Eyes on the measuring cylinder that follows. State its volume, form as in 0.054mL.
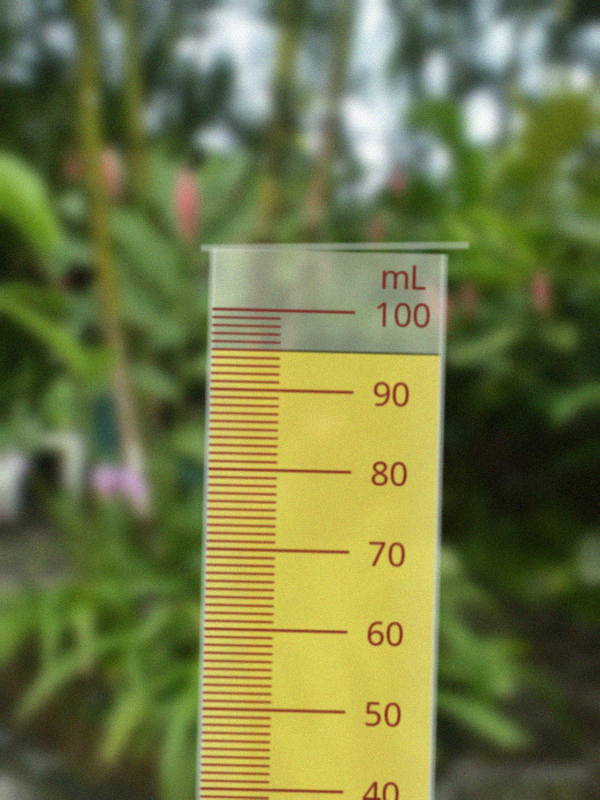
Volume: 95mL
